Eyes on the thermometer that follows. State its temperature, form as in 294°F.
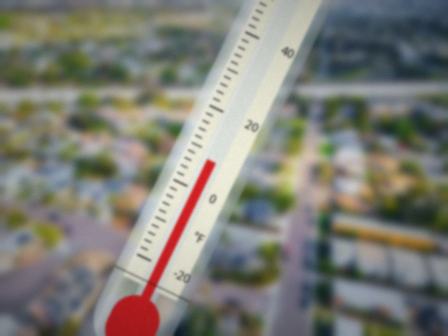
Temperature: 8°F
